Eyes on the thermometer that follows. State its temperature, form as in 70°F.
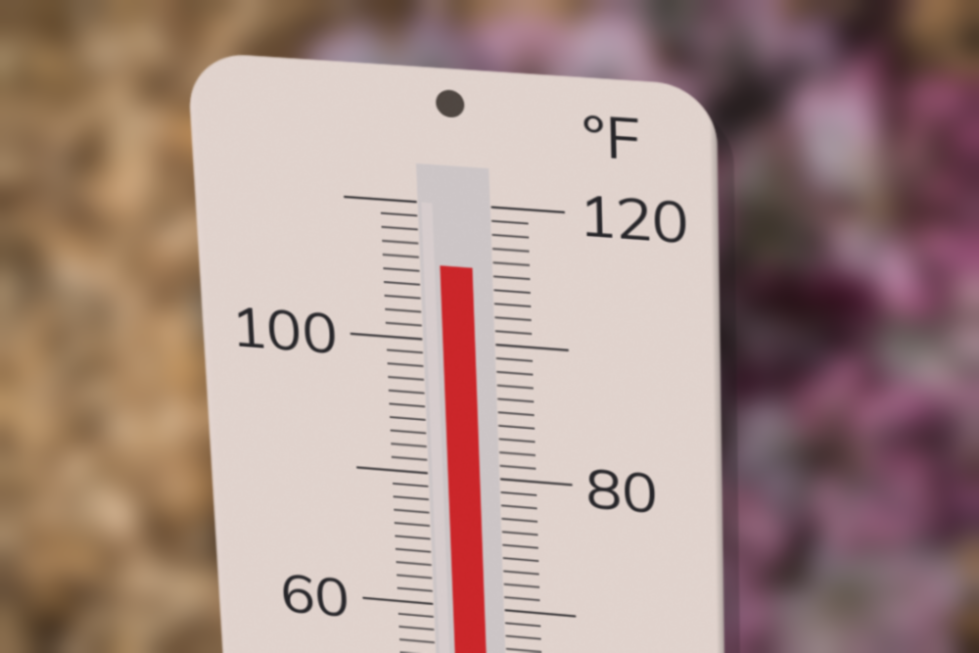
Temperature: 111°F
